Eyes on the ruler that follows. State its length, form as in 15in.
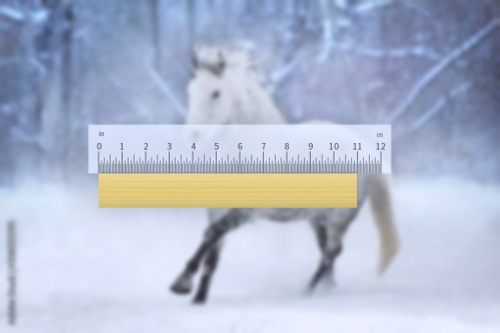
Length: 11in
